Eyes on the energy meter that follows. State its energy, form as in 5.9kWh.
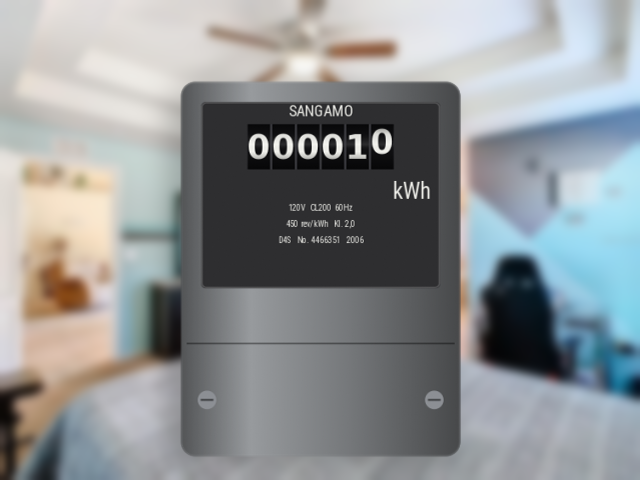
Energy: 10kWh
